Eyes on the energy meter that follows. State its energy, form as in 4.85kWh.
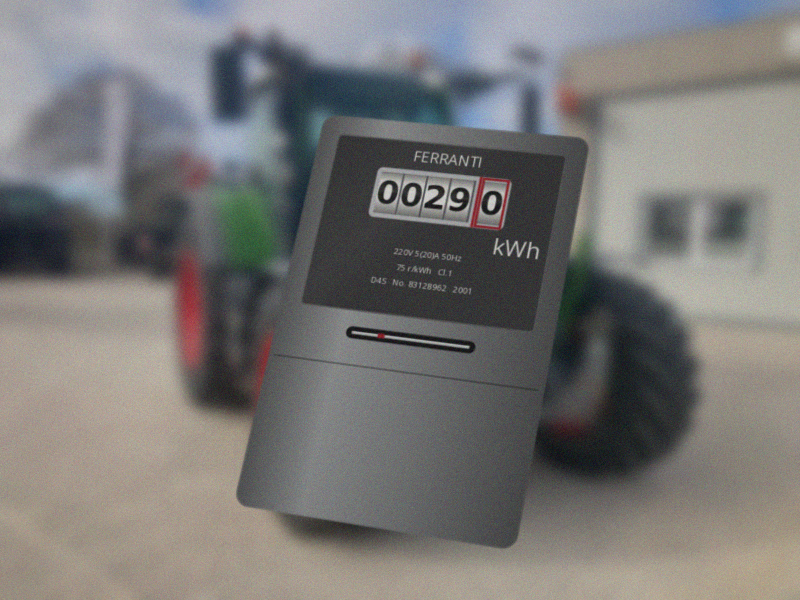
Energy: 29.0kWh
